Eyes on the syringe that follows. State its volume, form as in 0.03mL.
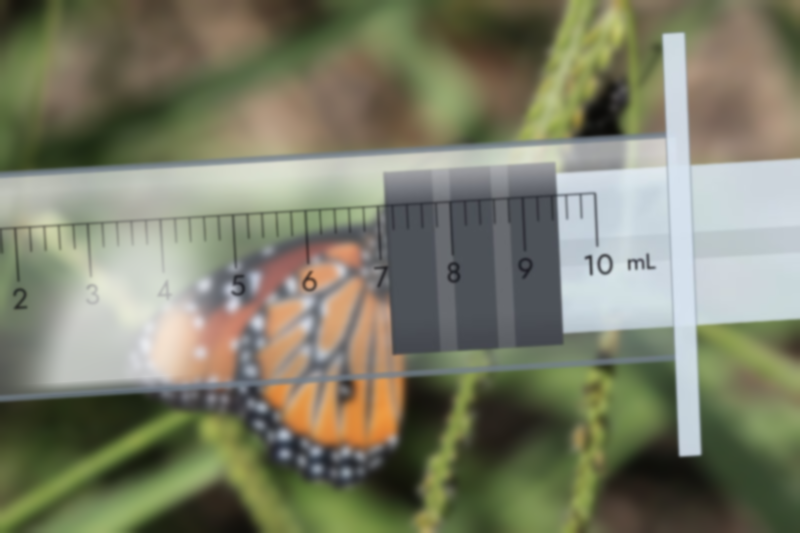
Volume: 7.1mL
